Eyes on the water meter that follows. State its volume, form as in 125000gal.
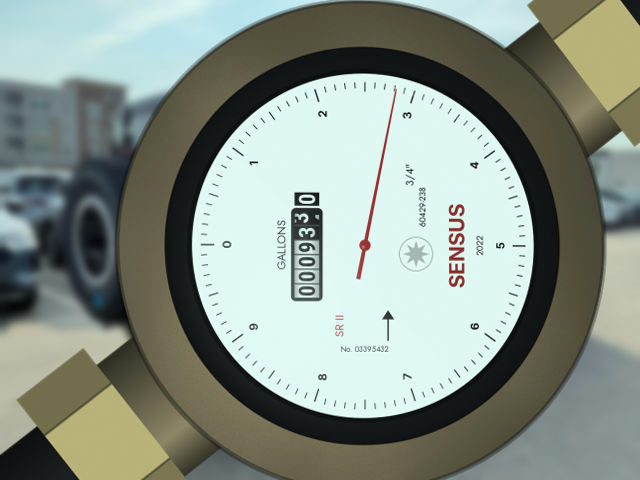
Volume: 9332.8gal
